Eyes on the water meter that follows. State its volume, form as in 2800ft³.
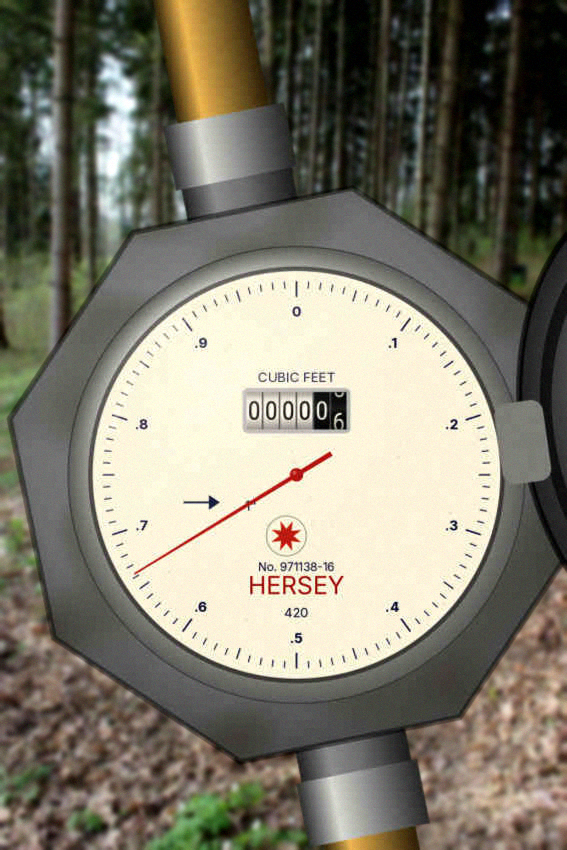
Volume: 5.66ft³
